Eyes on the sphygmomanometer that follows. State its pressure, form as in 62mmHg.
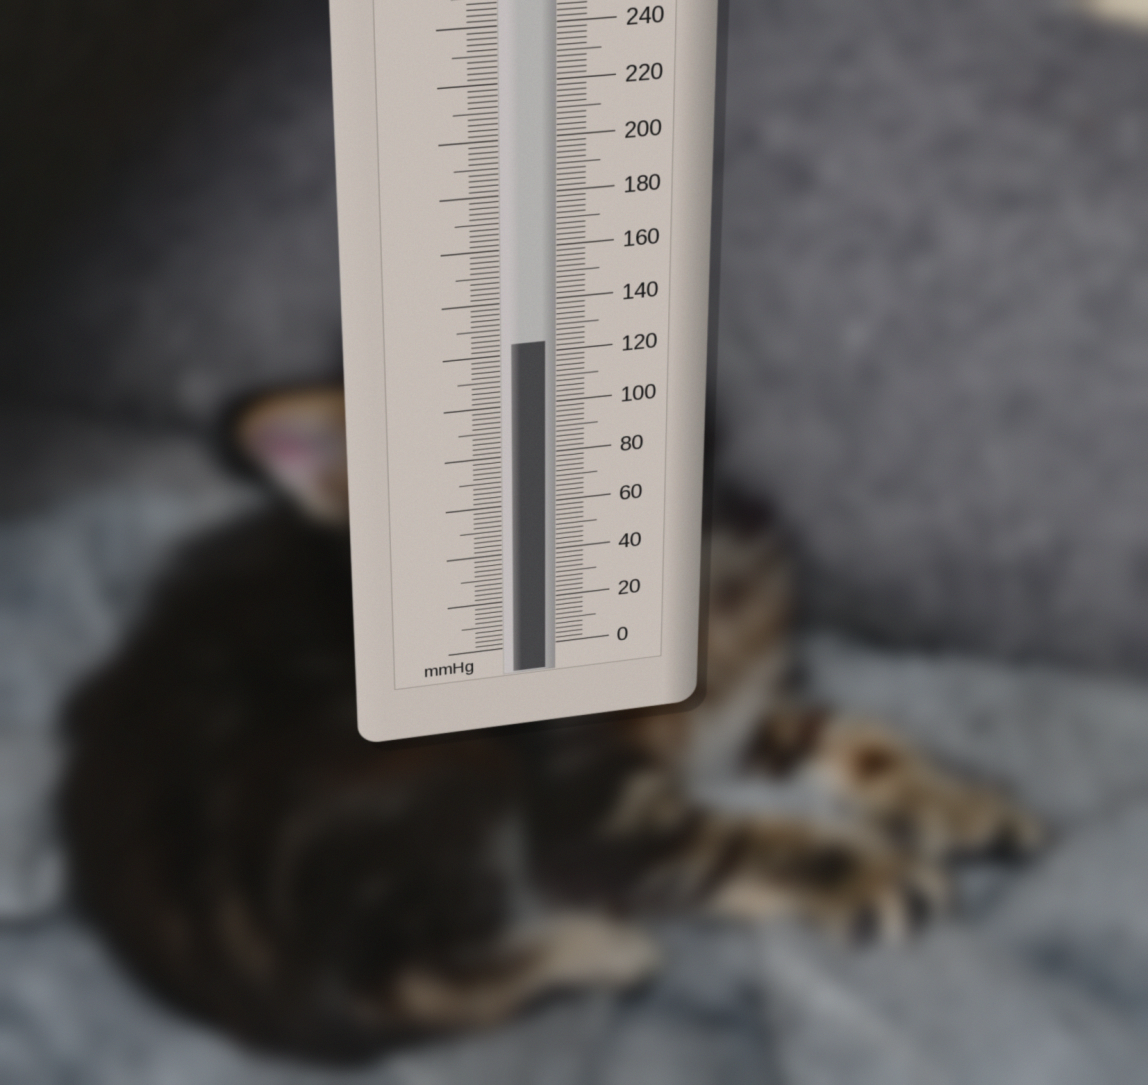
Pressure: 124mmHg
